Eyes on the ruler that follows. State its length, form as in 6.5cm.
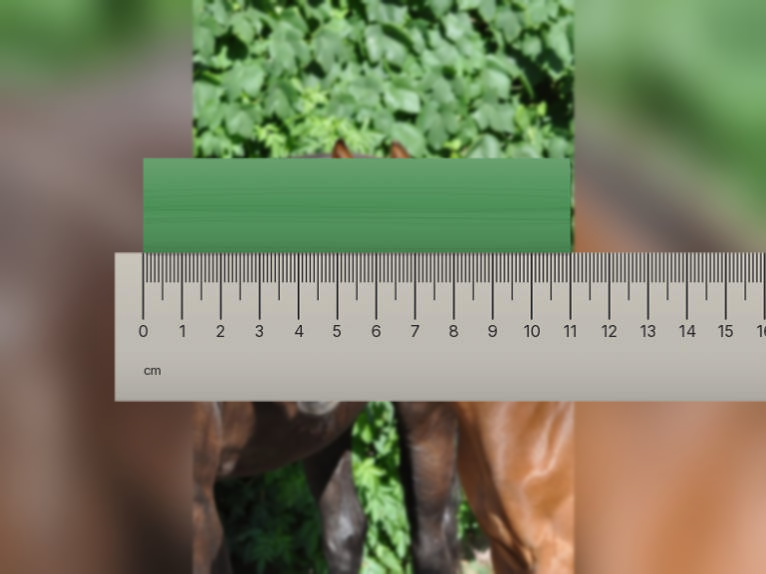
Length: 11cm
